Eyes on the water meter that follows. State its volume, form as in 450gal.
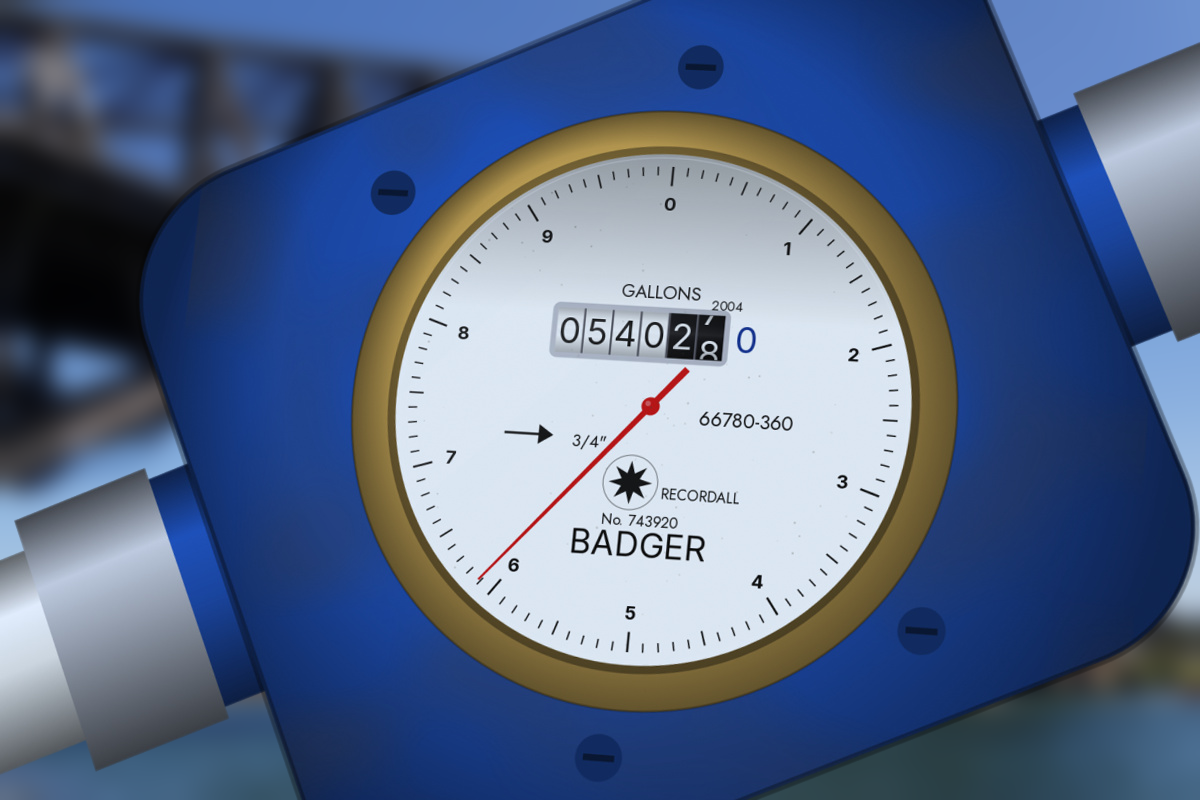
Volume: 540276.1gal
